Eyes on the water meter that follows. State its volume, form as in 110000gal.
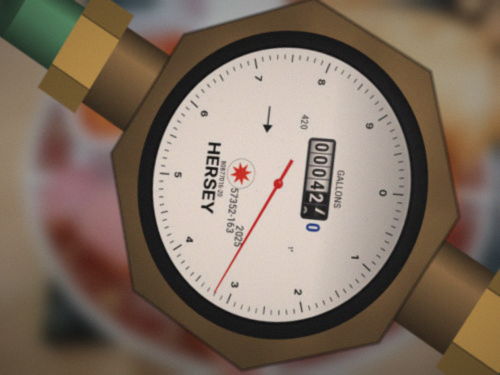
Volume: 4273.2gal
